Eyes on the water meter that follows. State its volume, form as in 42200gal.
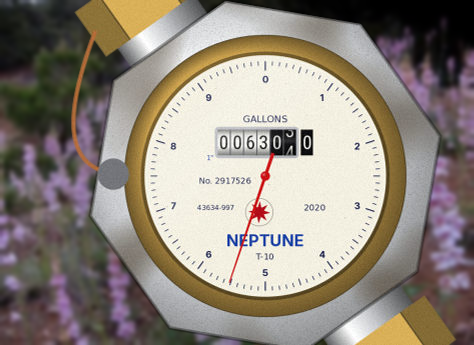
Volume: 63035.5gal
